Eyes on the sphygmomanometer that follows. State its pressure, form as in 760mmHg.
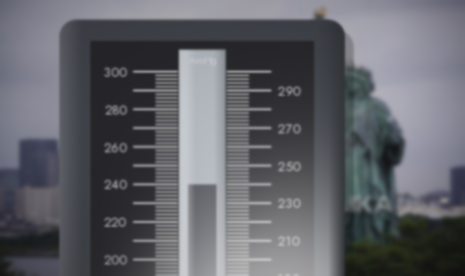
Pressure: 240mmHg
